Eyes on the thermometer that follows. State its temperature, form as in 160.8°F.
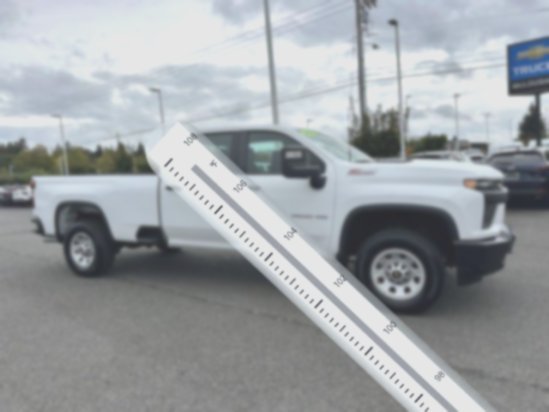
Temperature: 107.4°F
